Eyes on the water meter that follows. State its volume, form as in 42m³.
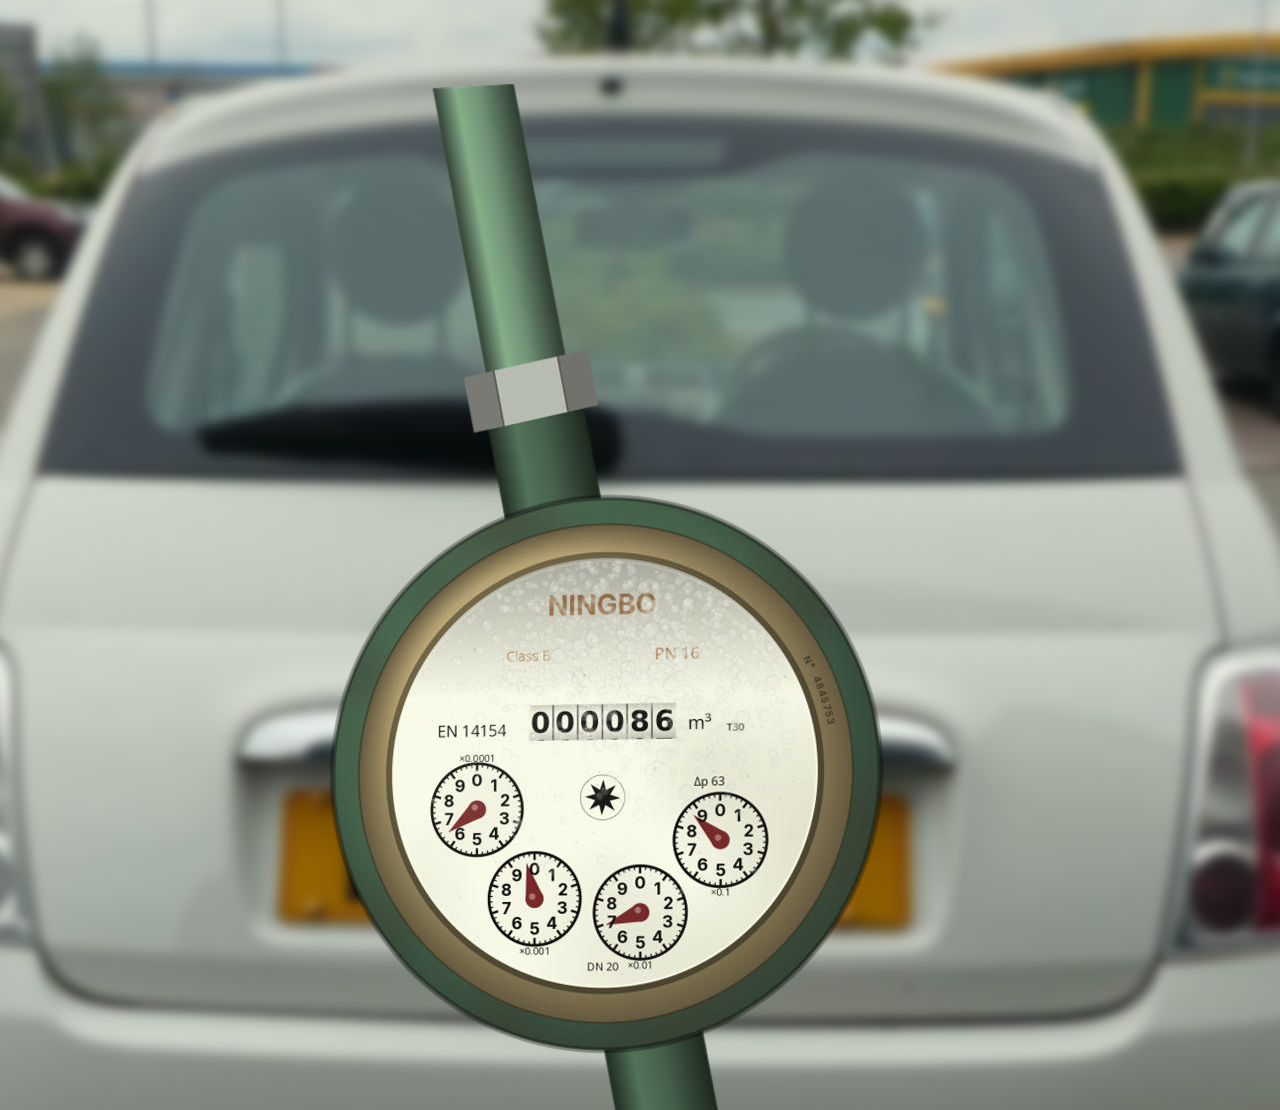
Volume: 86.8696m³
